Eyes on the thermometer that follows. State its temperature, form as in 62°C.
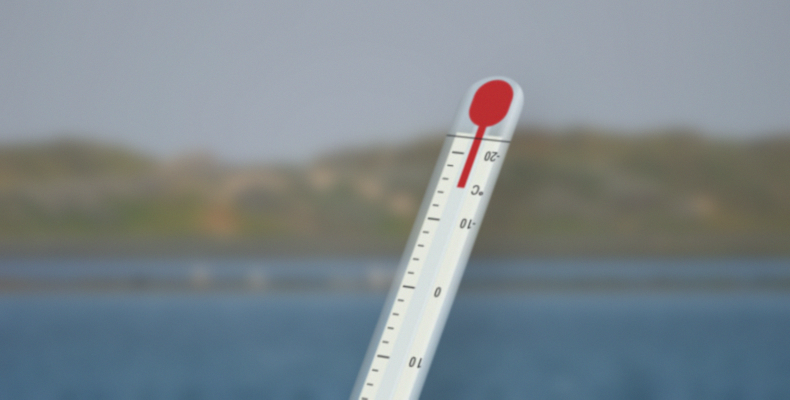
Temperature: -15°C
